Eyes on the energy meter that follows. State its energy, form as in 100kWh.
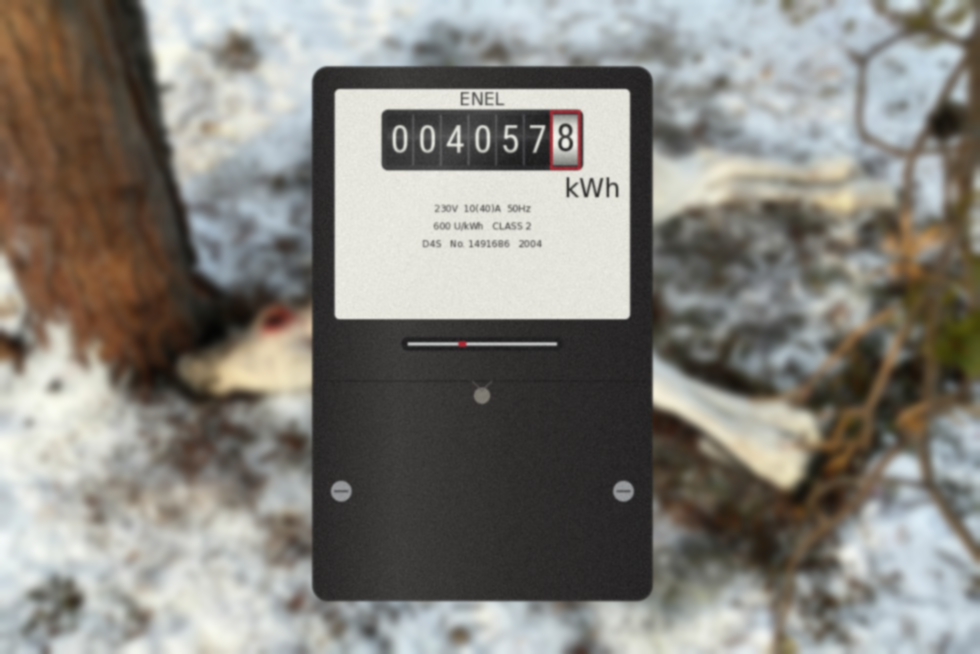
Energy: 4057.8kWh
